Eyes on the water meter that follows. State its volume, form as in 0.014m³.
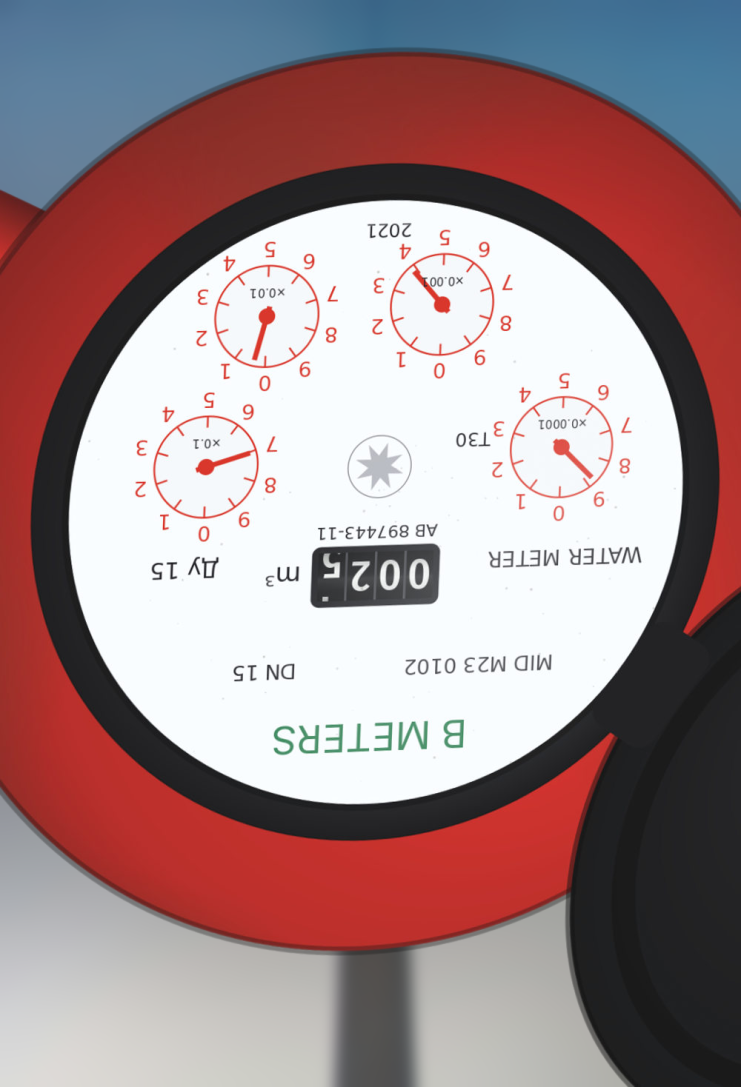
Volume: 24.7038m³
